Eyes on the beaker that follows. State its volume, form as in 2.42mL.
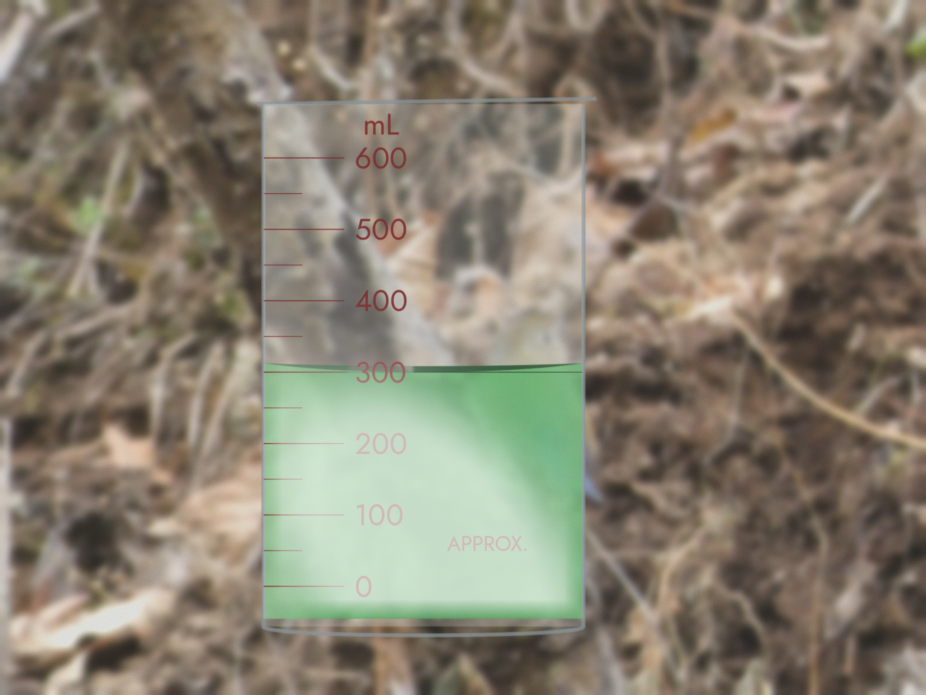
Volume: 300mL
